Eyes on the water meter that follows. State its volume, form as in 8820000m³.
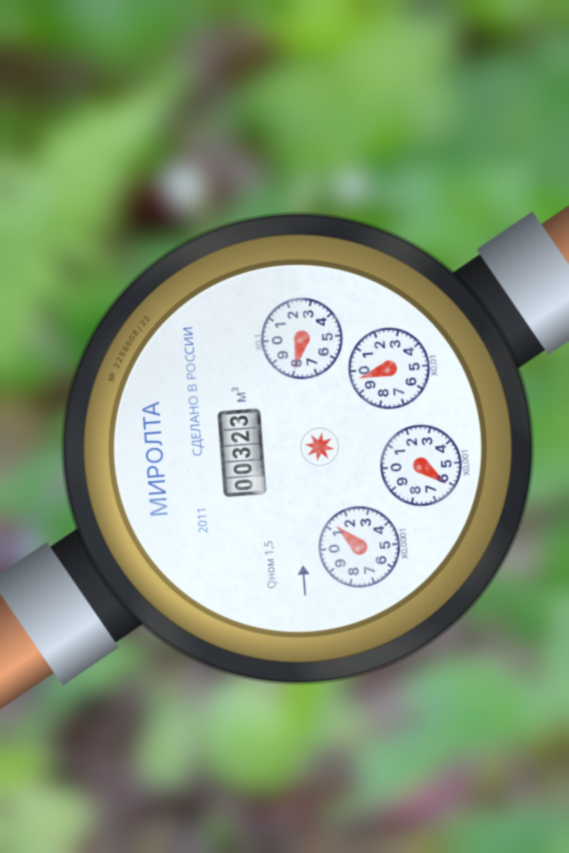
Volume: 323.7961m³
